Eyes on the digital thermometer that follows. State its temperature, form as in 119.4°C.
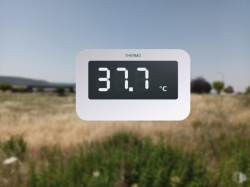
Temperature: 37.7°C
